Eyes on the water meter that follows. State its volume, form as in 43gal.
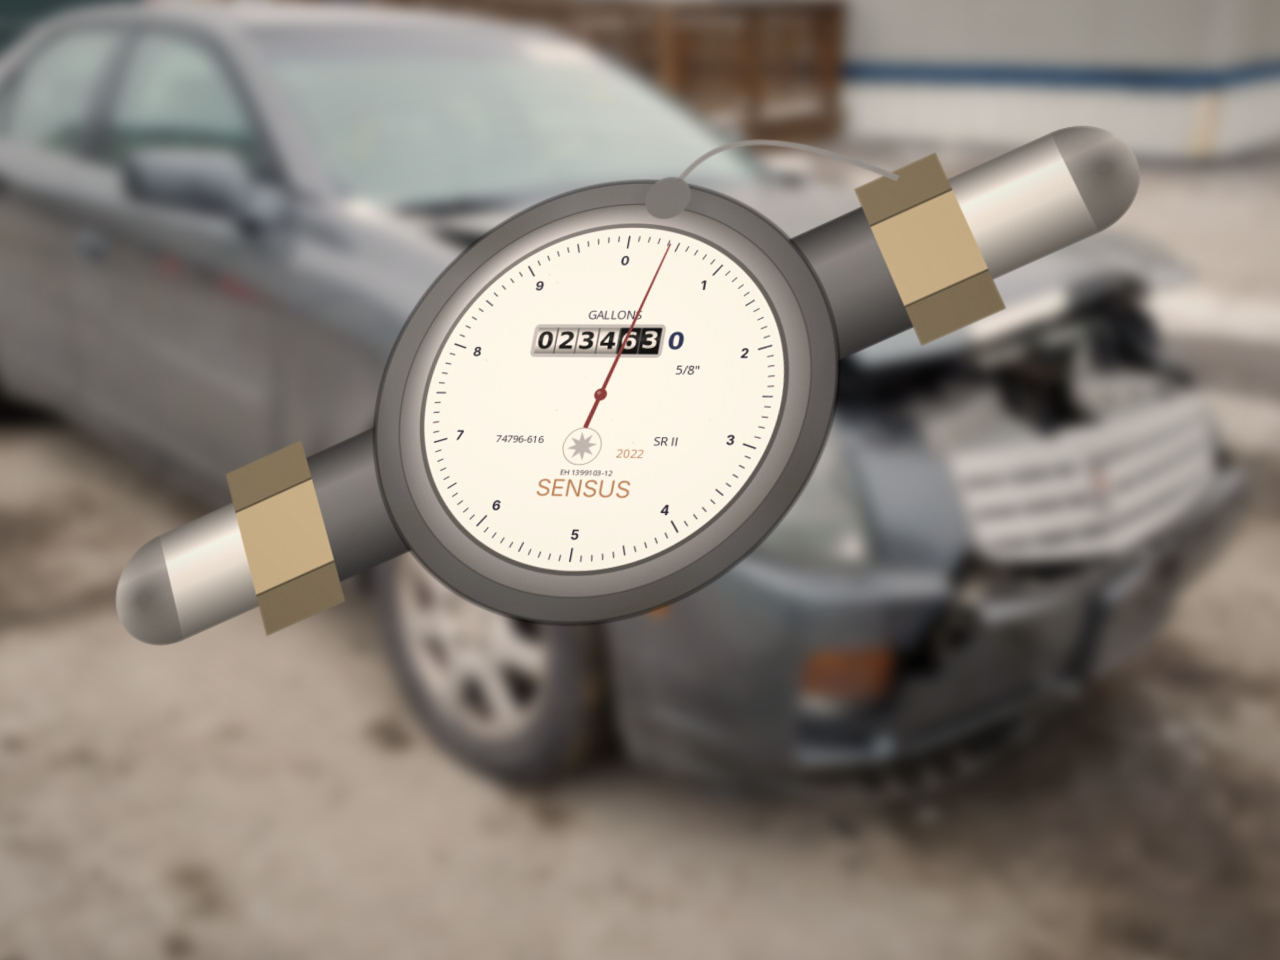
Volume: 234630.4gal
